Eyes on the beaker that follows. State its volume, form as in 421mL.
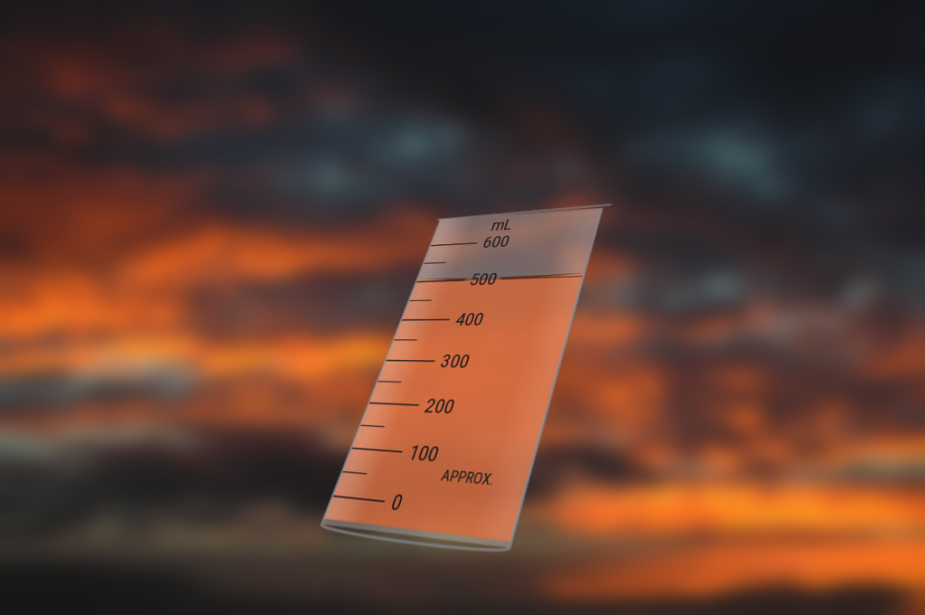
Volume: 500mL
